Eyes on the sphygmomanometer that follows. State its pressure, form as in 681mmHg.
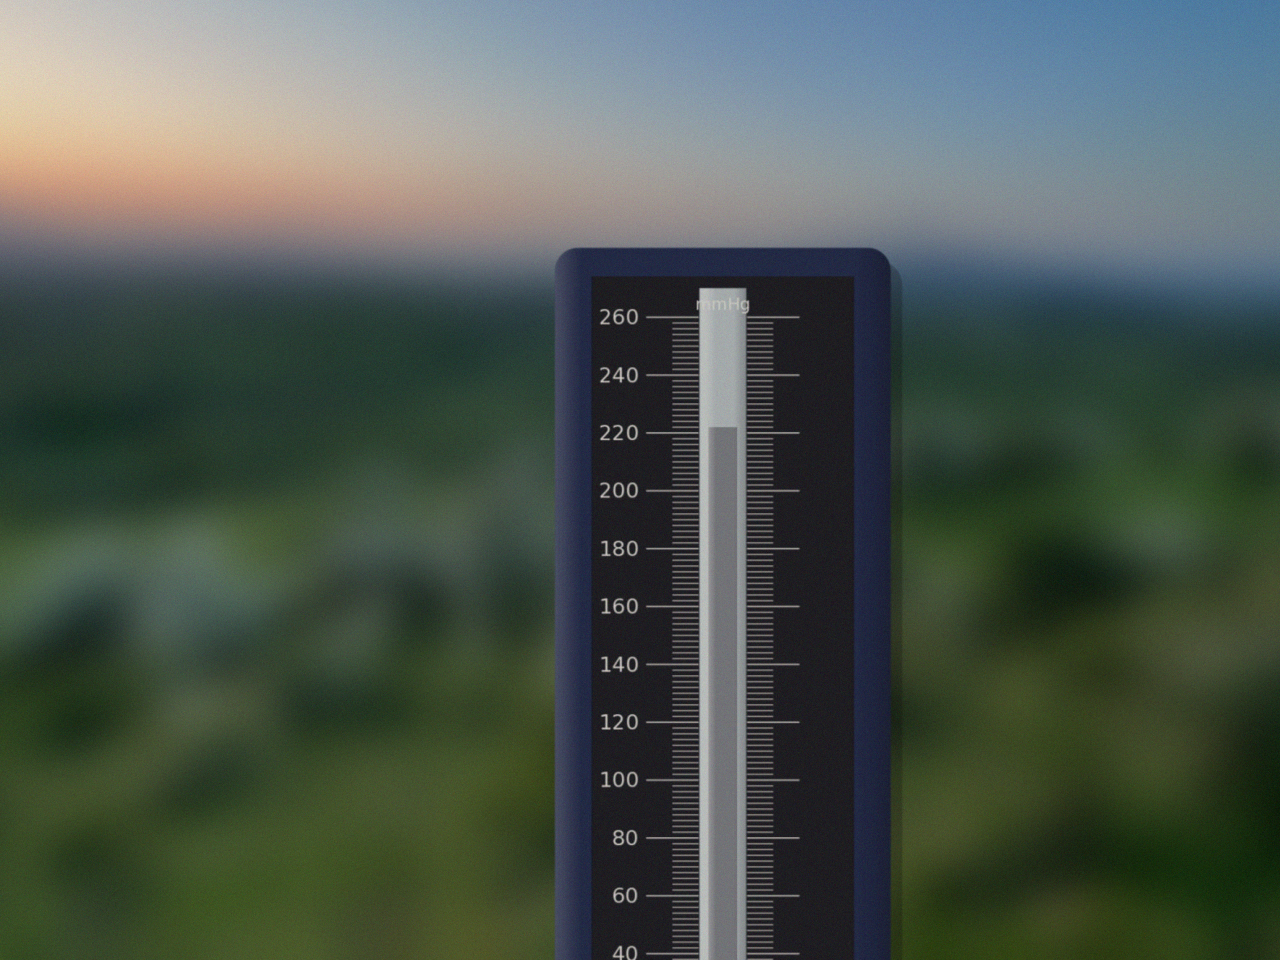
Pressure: 222mmHg
